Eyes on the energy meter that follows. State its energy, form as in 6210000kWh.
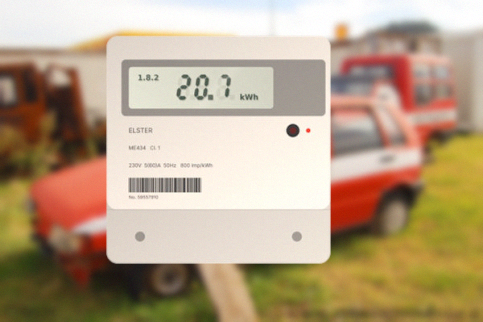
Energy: 20.7kWh
